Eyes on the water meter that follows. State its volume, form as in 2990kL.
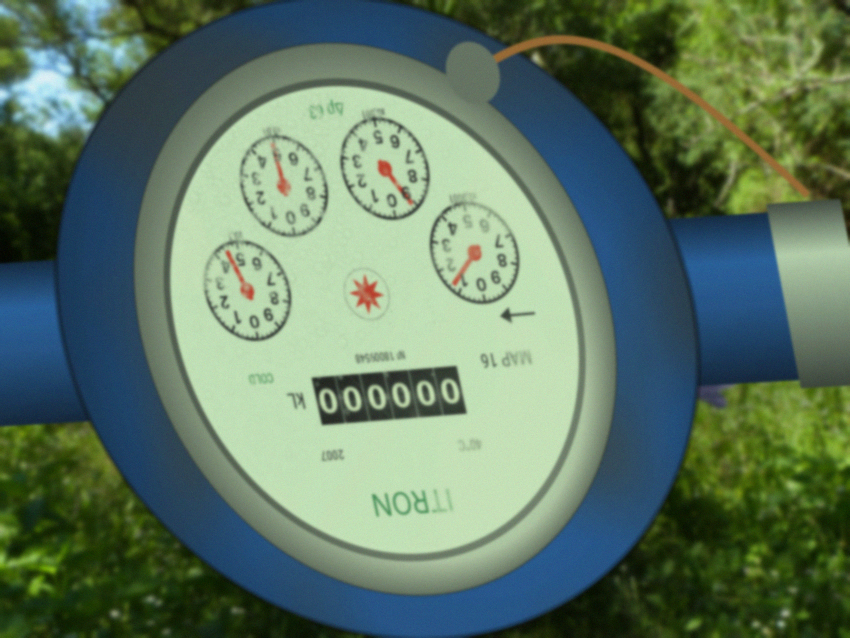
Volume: 0.4491kL
